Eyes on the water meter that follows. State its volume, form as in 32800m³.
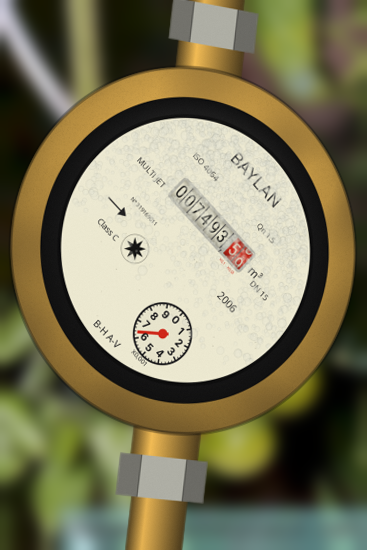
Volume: 7493.586m³
